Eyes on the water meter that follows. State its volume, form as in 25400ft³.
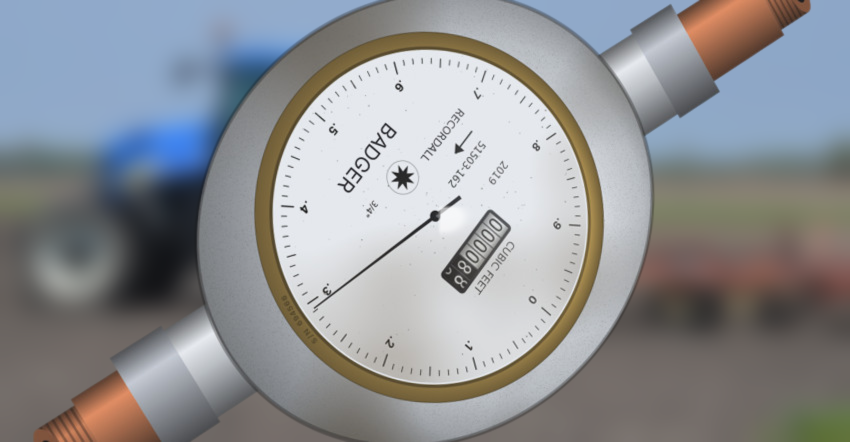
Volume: 88.29ft³
